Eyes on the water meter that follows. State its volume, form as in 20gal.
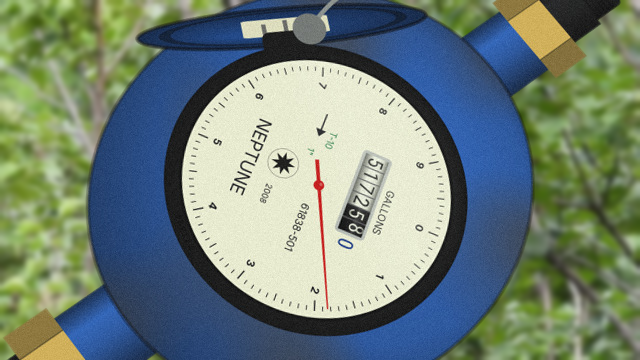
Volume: 5172581.8gal
